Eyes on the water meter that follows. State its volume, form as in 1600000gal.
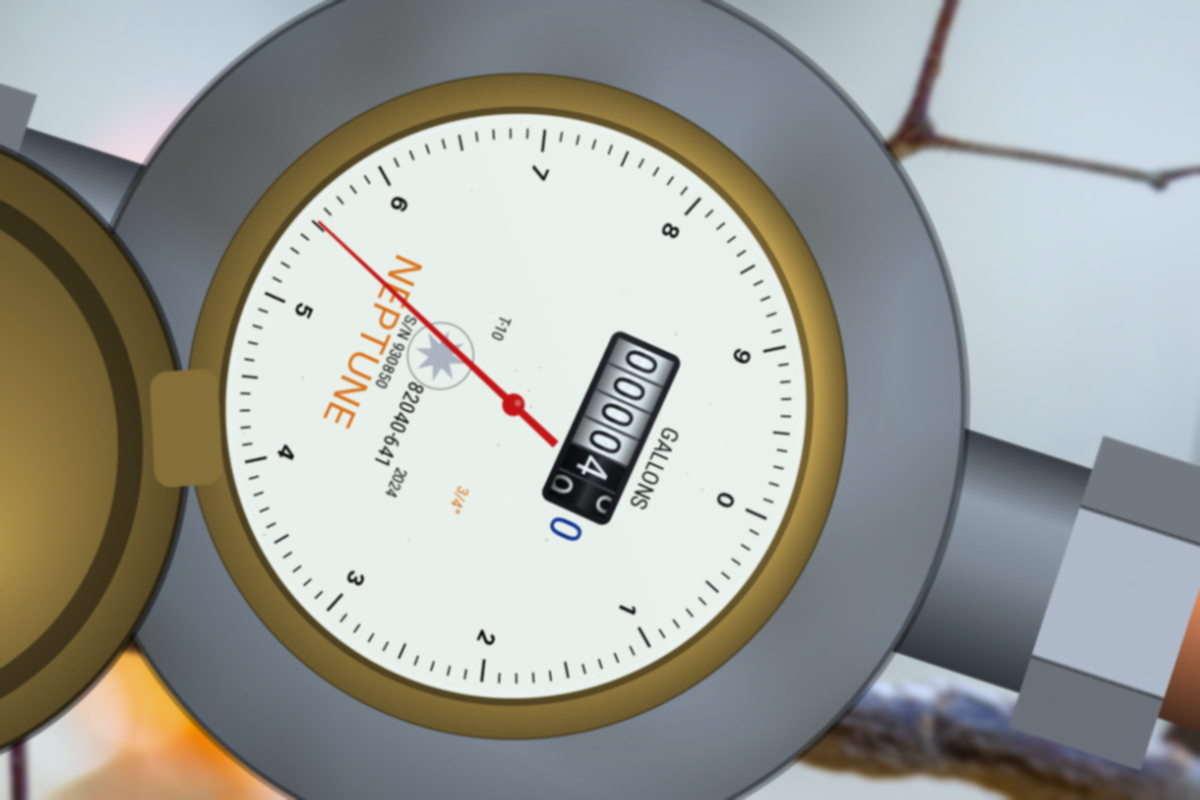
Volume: 485.5gal
